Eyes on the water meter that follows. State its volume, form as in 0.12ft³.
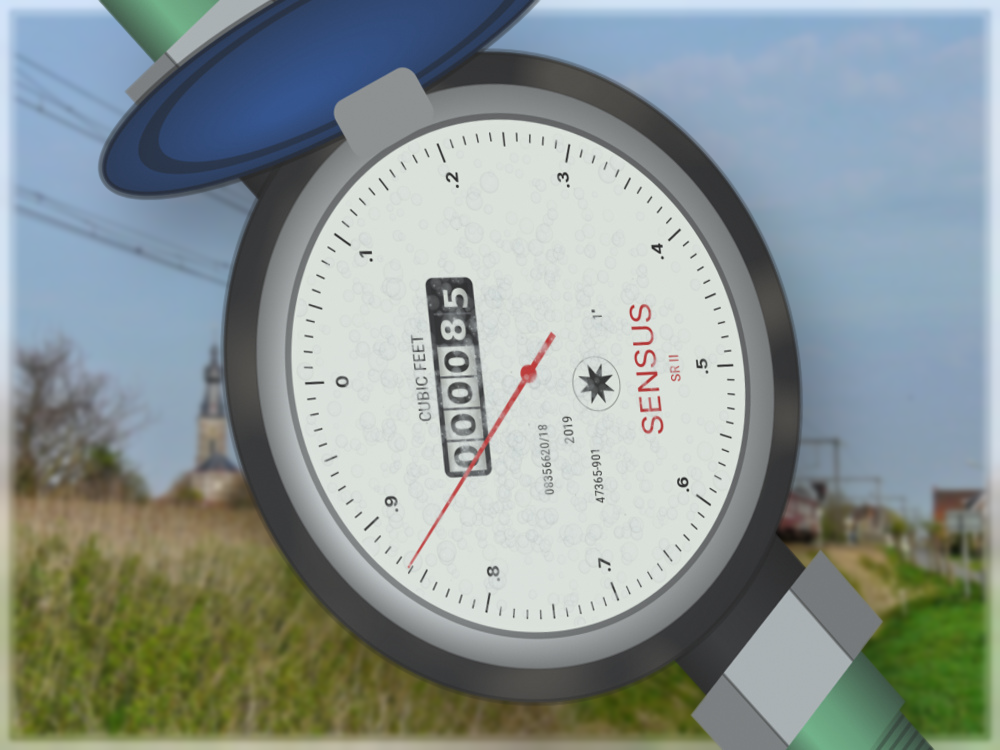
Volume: 84.86ft³
